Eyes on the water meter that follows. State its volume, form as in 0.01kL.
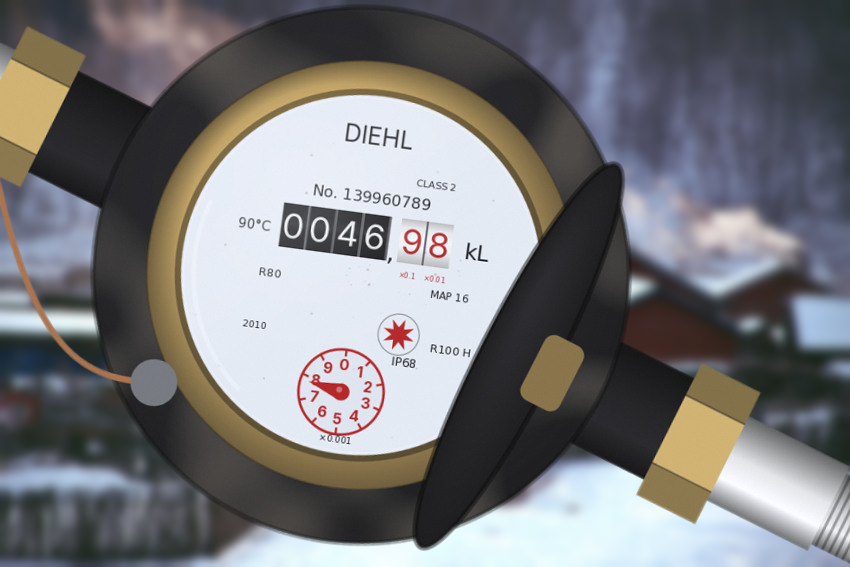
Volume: 46.987kL
